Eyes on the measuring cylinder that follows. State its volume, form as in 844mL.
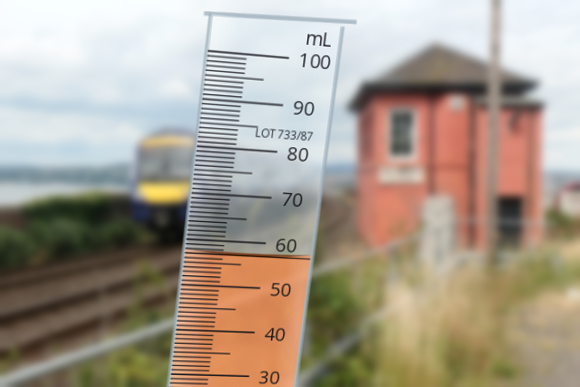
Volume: 57mL
